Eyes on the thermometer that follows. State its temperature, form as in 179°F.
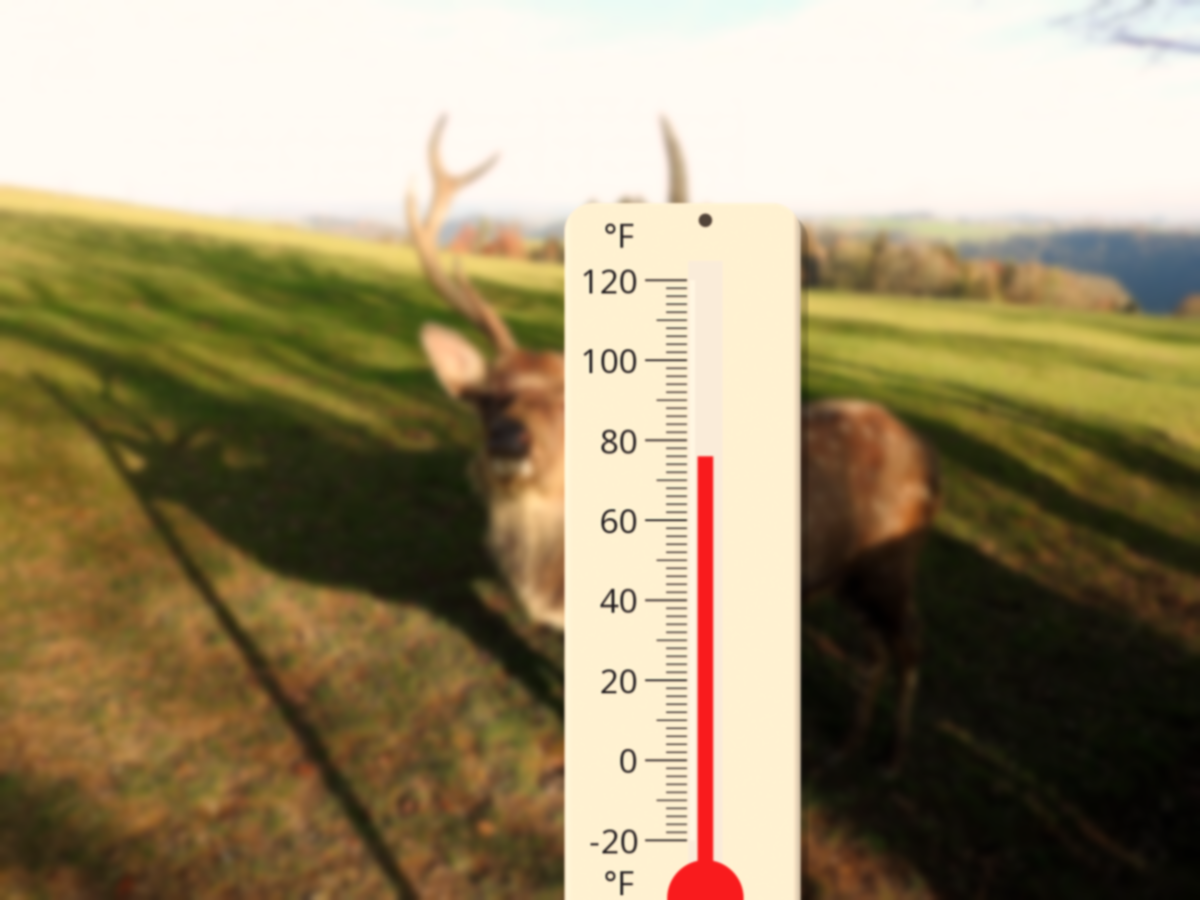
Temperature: 76°F
